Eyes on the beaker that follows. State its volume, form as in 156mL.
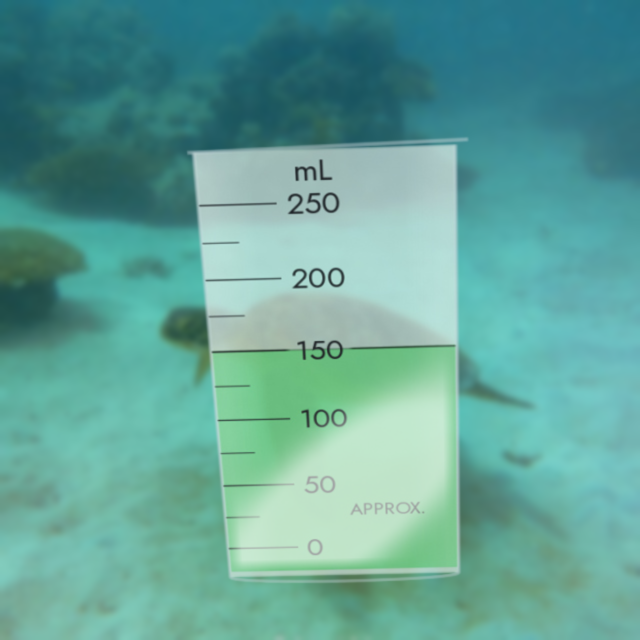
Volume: 150mL
